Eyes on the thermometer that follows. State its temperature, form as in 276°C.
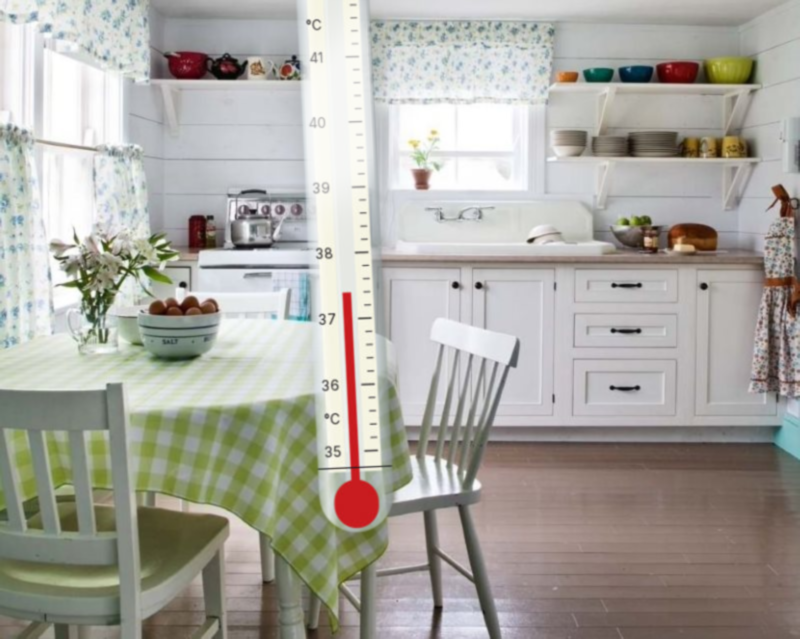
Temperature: 37.4°C
